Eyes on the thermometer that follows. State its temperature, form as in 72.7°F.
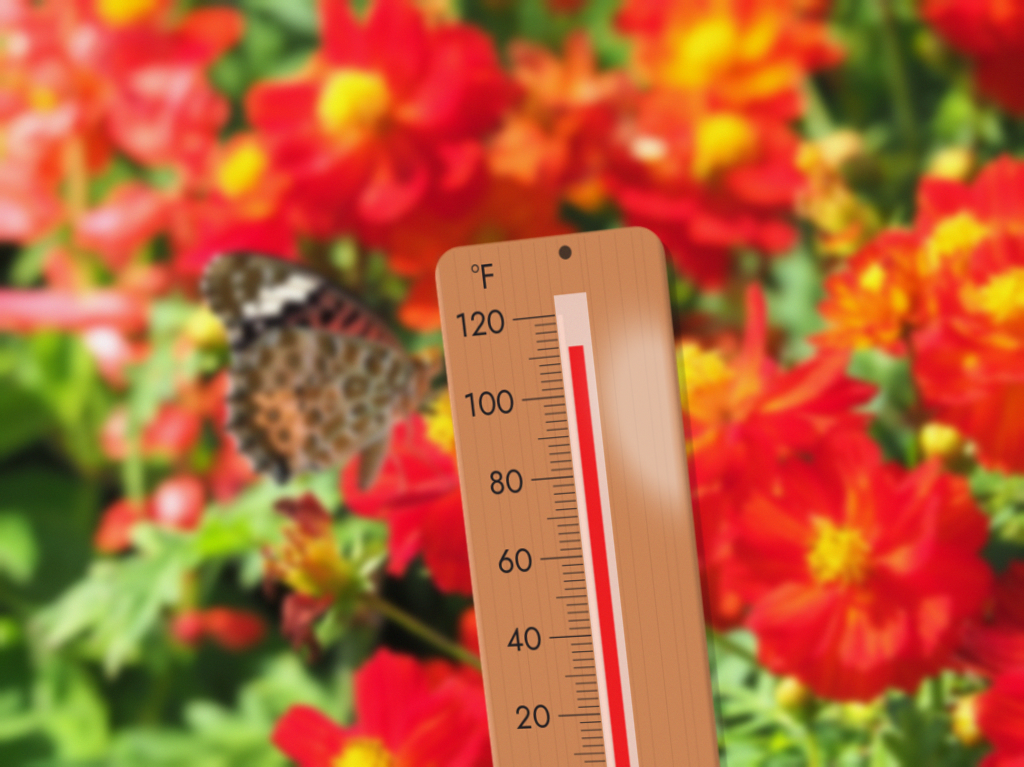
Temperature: 112°F
